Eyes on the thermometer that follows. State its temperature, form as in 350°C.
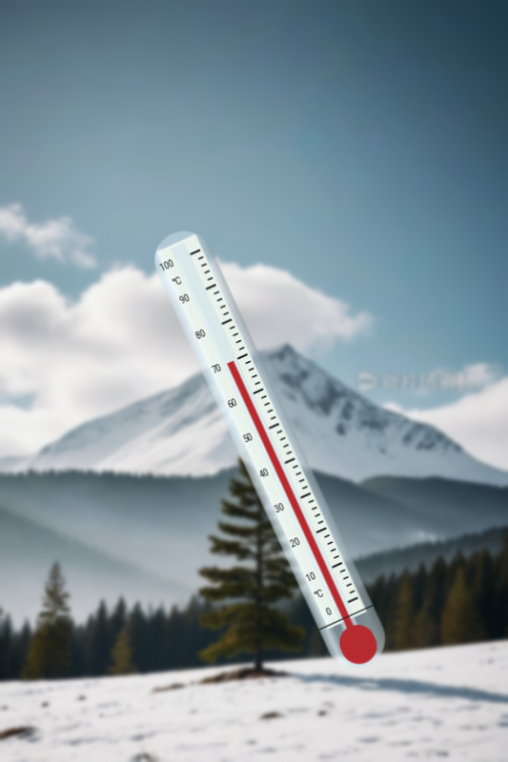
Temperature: 70°C
